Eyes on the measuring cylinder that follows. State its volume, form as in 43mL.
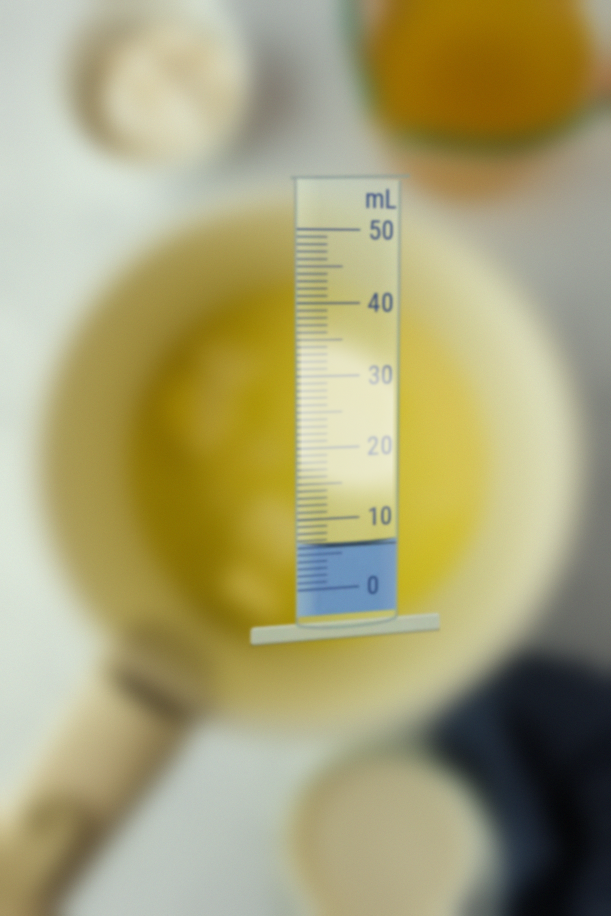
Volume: 6mL
